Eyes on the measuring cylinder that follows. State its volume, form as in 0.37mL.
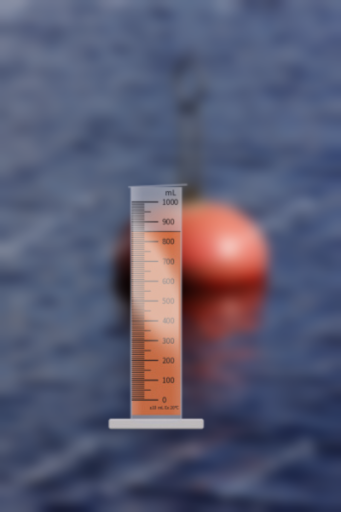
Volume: 850mL
